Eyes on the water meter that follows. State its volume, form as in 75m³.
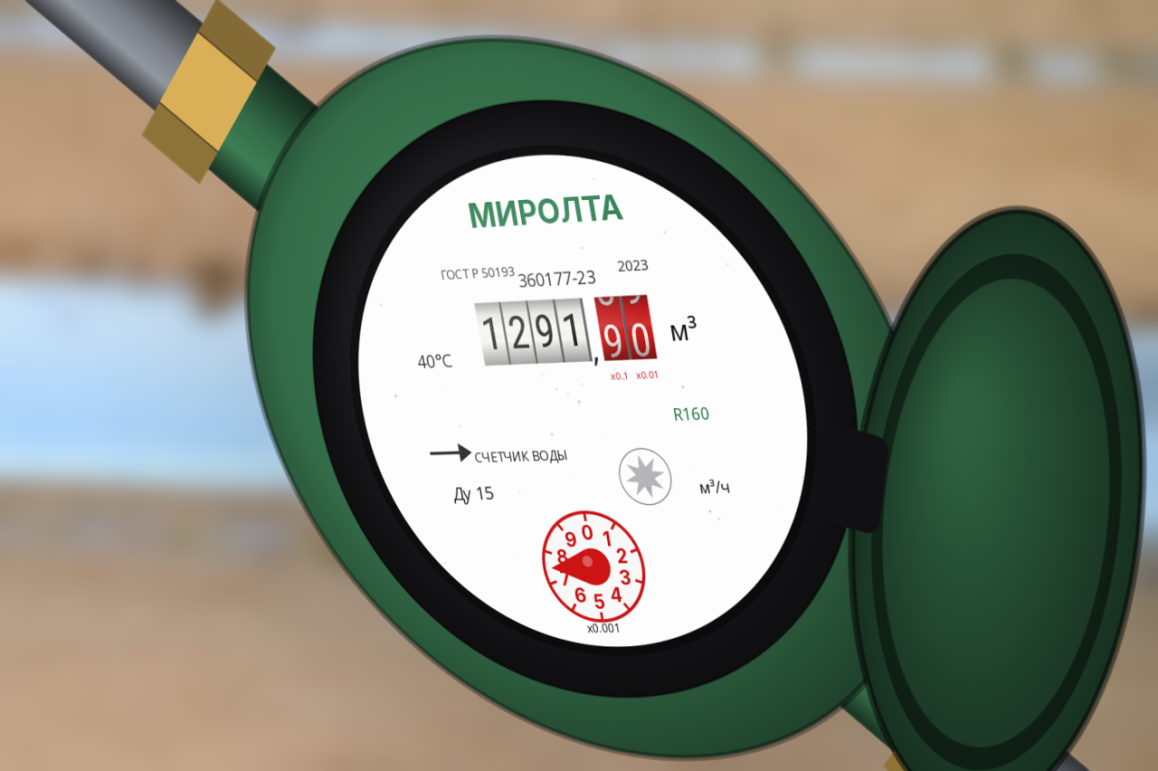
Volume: 1291.897m³
